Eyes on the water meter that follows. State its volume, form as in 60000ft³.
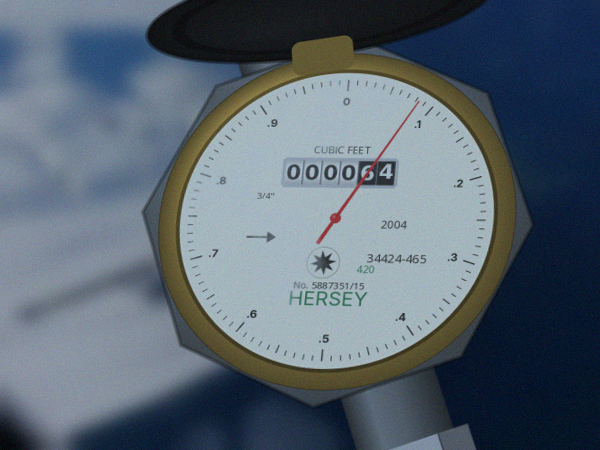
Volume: 64.08ft³
